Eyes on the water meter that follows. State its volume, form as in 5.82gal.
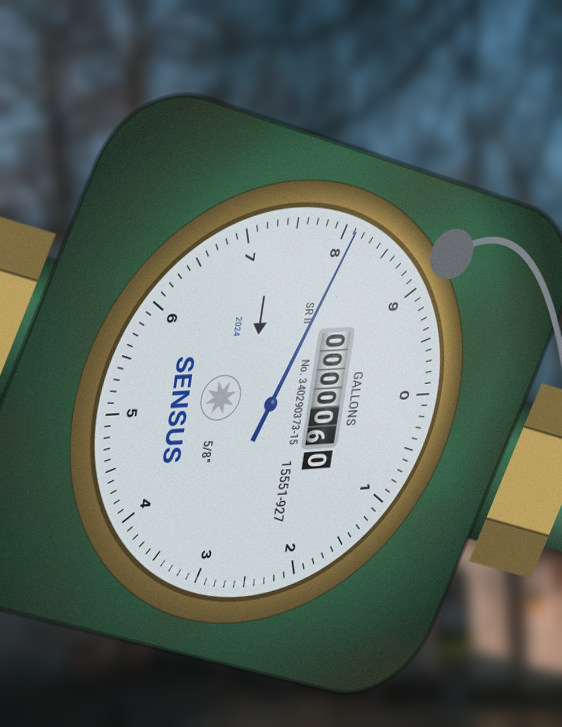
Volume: 58.1gal
